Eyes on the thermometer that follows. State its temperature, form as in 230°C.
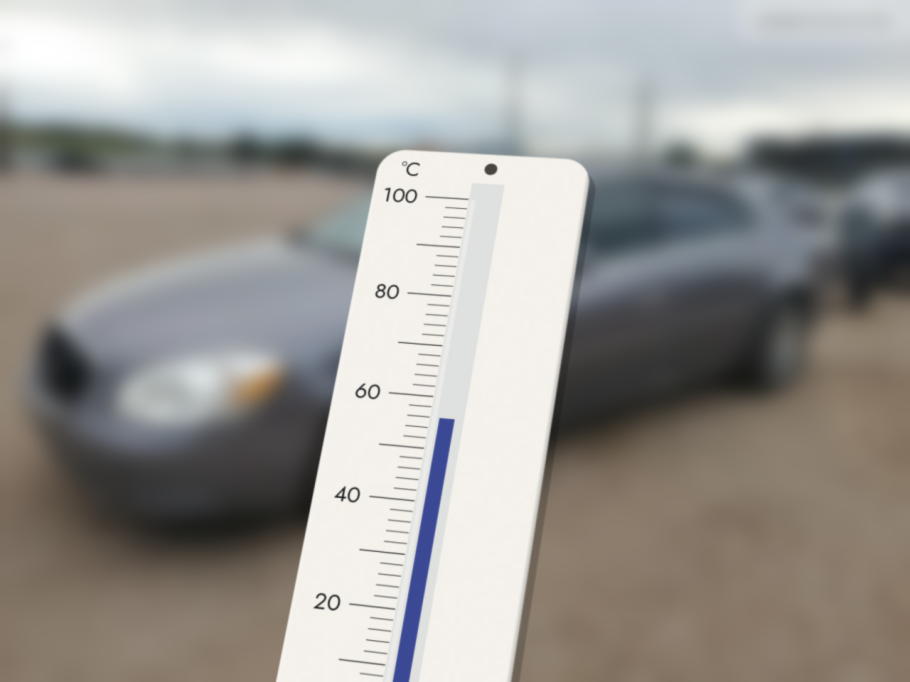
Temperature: 56°C
